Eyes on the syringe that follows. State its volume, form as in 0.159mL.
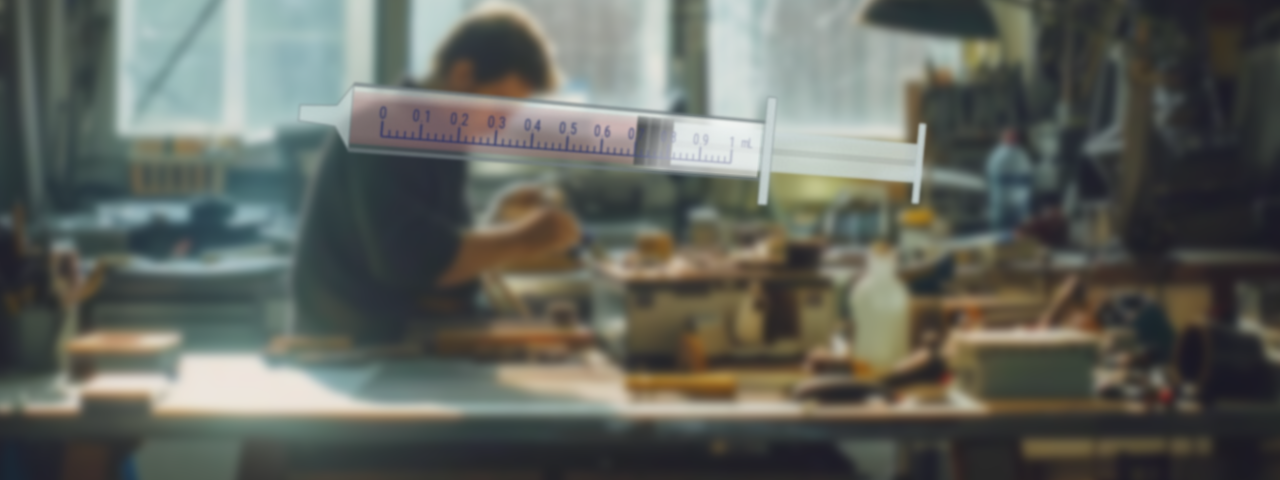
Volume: 0.7mL
